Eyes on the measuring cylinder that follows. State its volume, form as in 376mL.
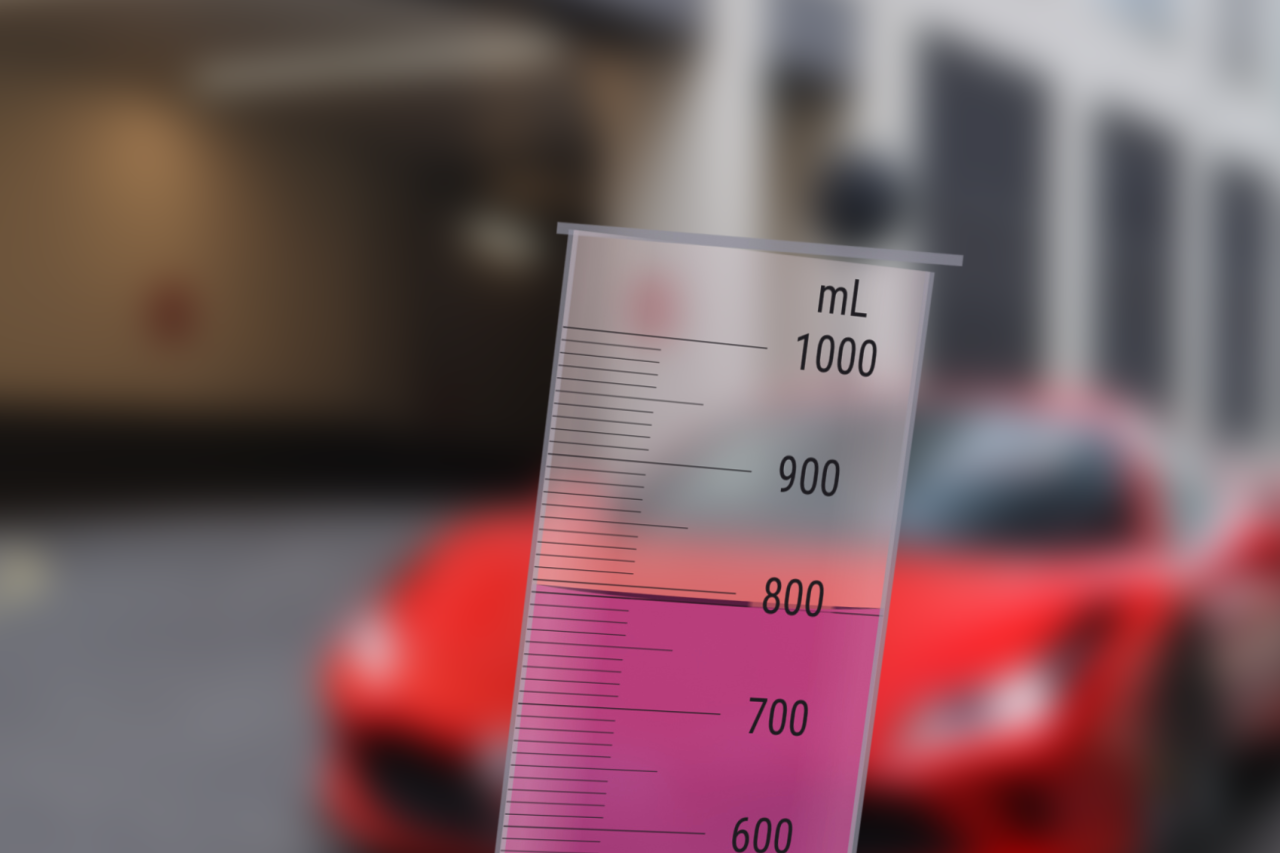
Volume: 790mL
